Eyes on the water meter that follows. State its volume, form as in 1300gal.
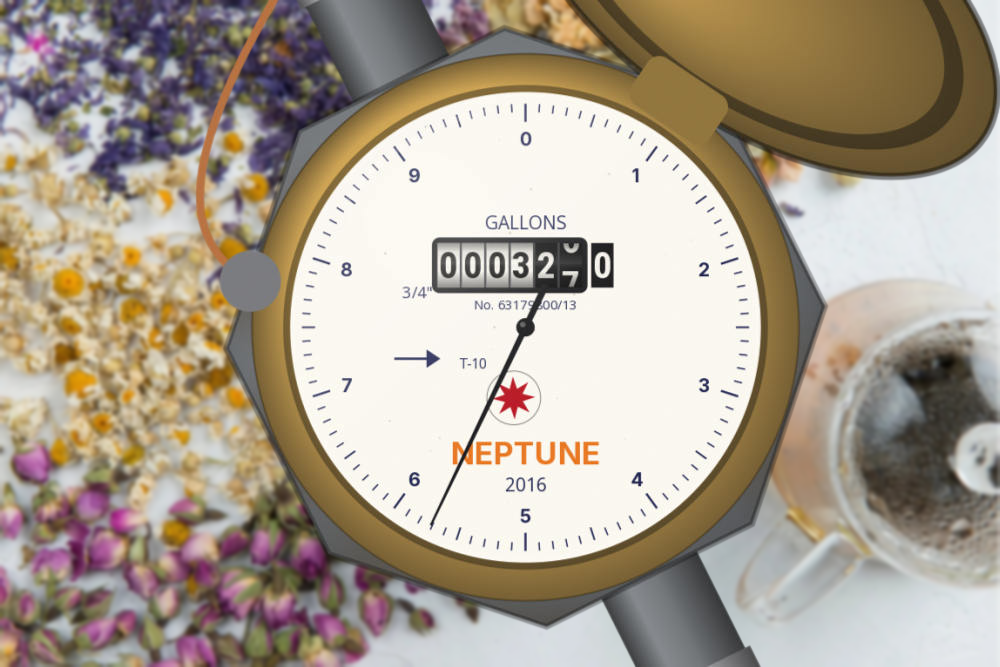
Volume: 3265.7gal
